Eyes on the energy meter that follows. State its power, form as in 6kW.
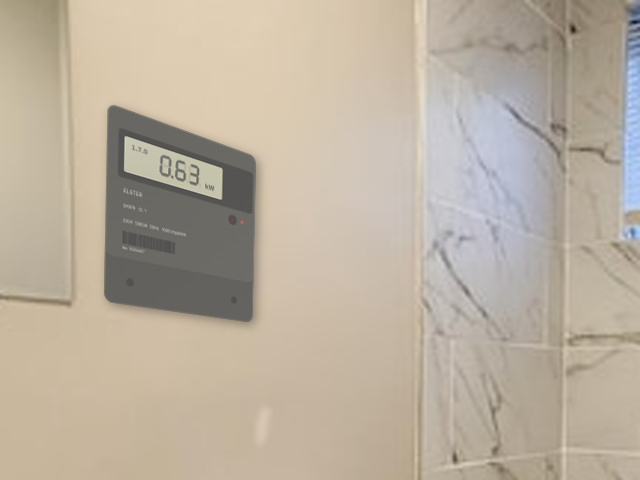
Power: 0.63kW
